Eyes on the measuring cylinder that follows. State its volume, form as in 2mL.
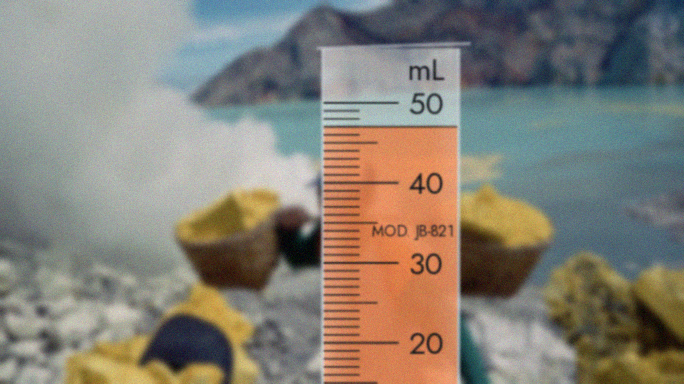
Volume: 47mL
